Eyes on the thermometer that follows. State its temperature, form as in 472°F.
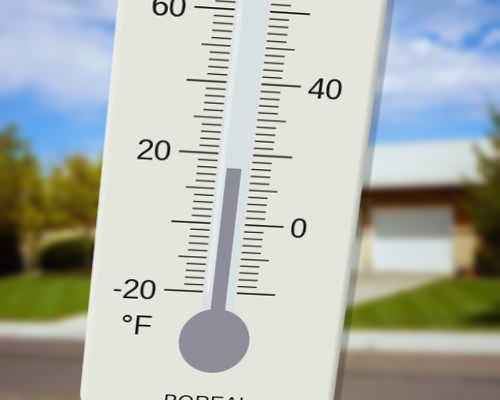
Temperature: 16°F
